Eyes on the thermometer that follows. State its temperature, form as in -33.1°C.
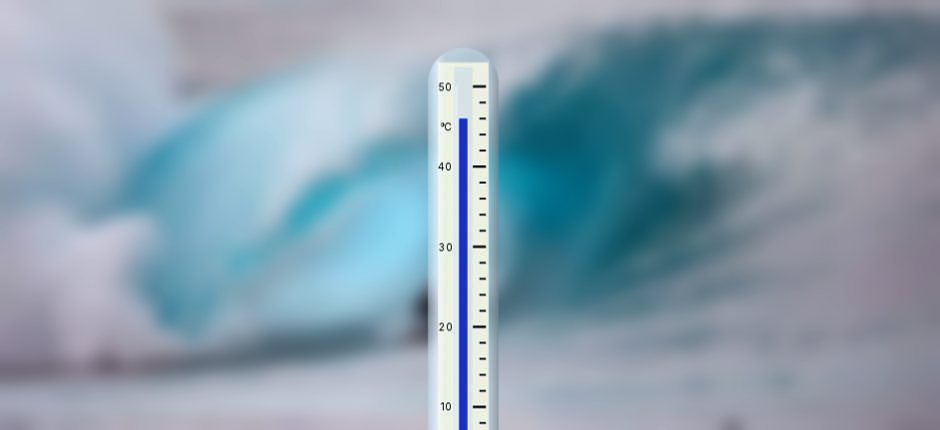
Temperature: 46°C
